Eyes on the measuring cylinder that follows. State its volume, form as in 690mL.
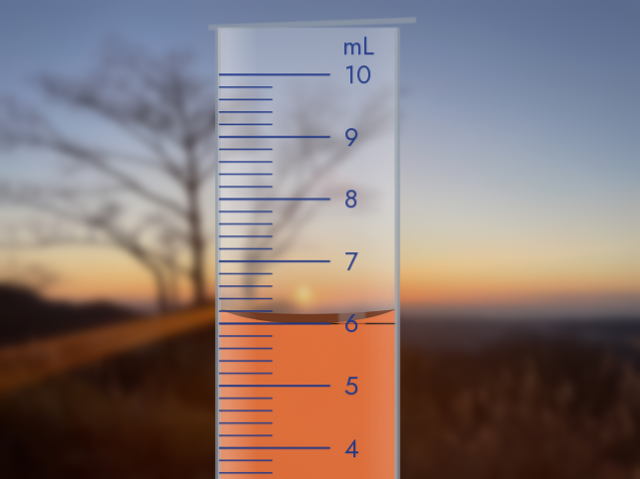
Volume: 6mL
